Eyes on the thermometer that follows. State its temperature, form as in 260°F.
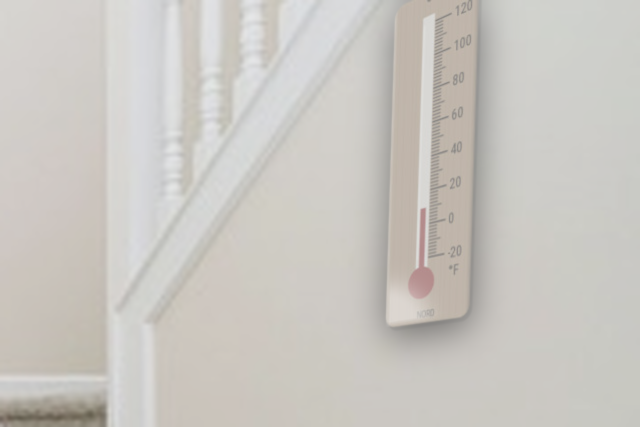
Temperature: 10°F
